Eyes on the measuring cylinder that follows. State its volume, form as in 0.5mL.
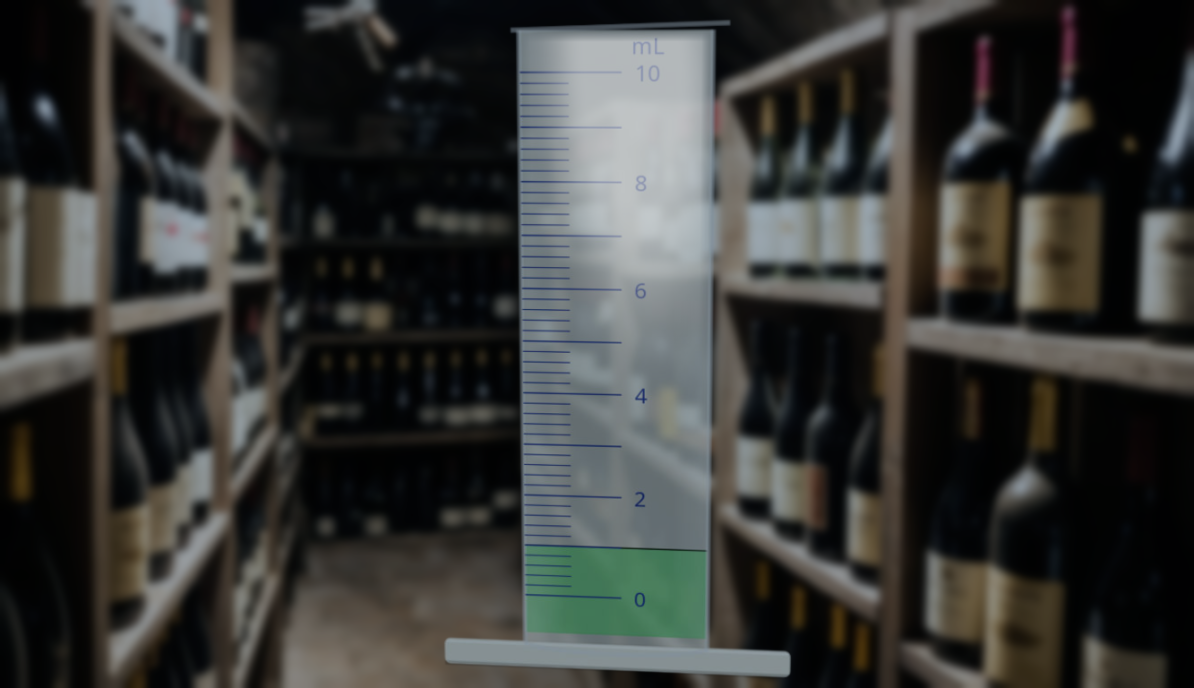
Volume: 1mL
